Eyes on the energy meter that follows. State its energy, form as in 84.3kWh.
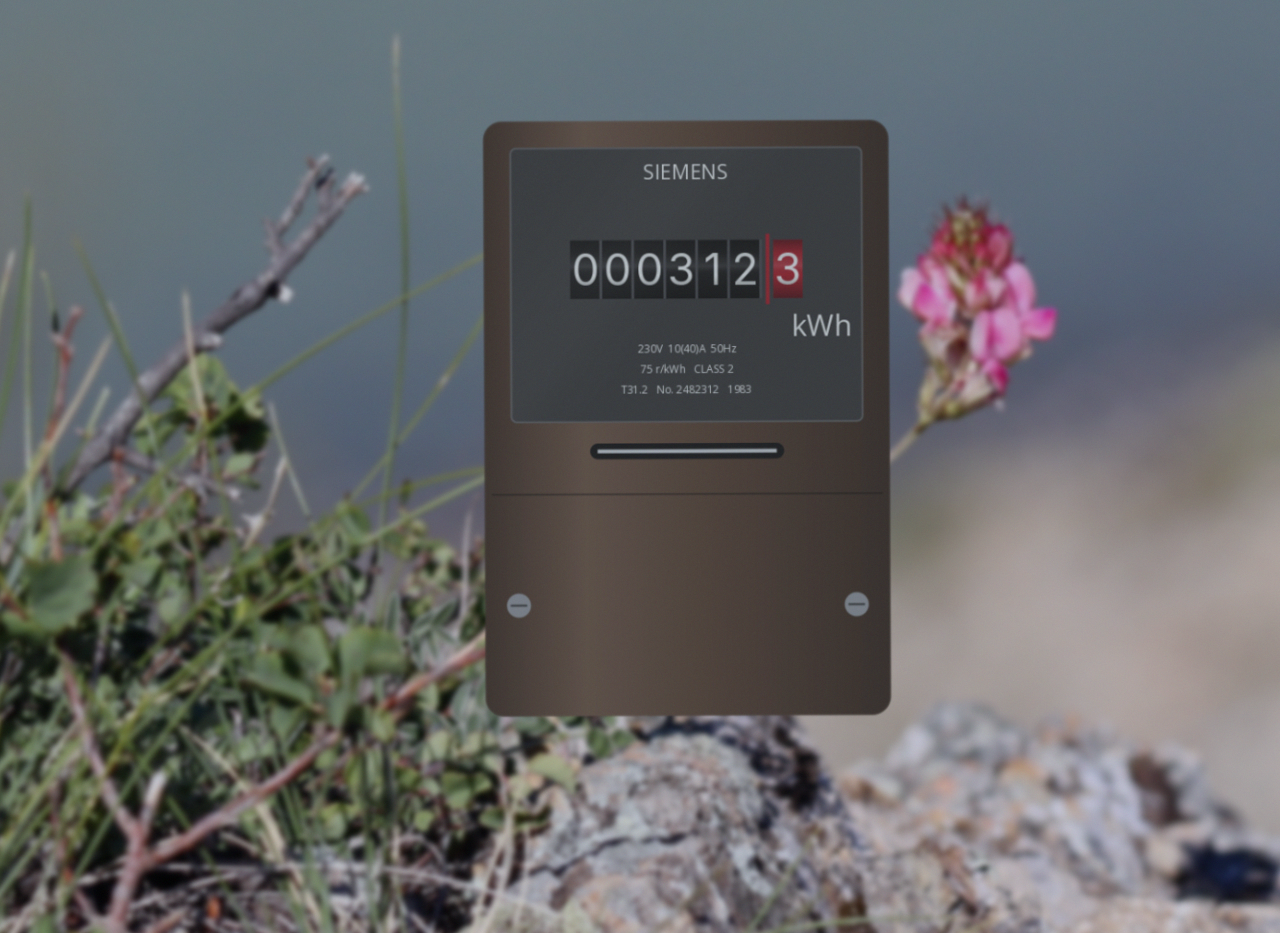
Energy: 312.3kWh
